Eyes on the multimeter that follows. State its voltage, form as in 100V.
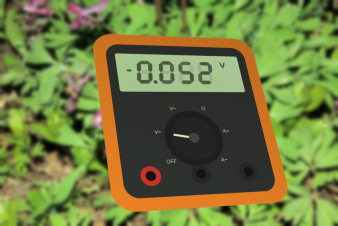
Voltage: -0.052V
